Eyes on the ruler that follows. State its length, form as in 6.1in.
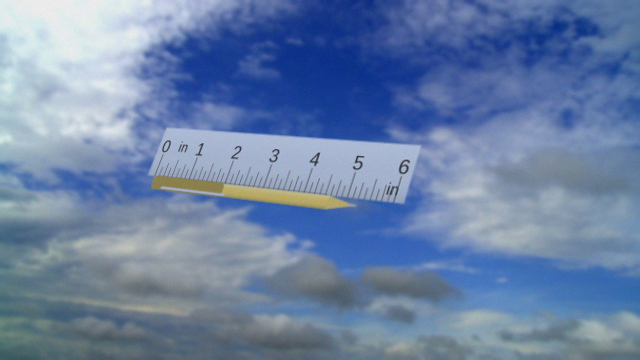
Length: 5.25in
